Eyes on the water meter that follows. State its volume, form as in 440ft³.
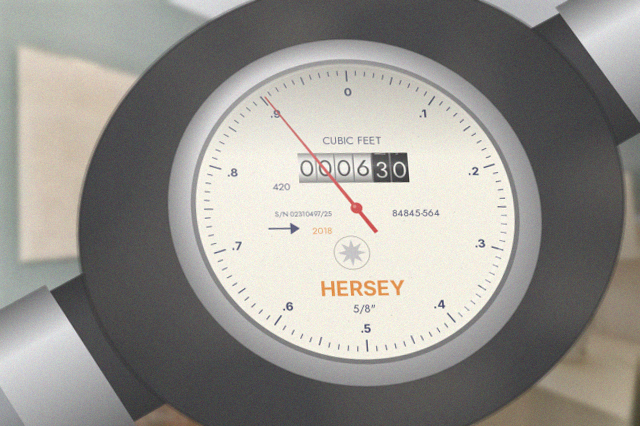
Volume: 629.90ft³
